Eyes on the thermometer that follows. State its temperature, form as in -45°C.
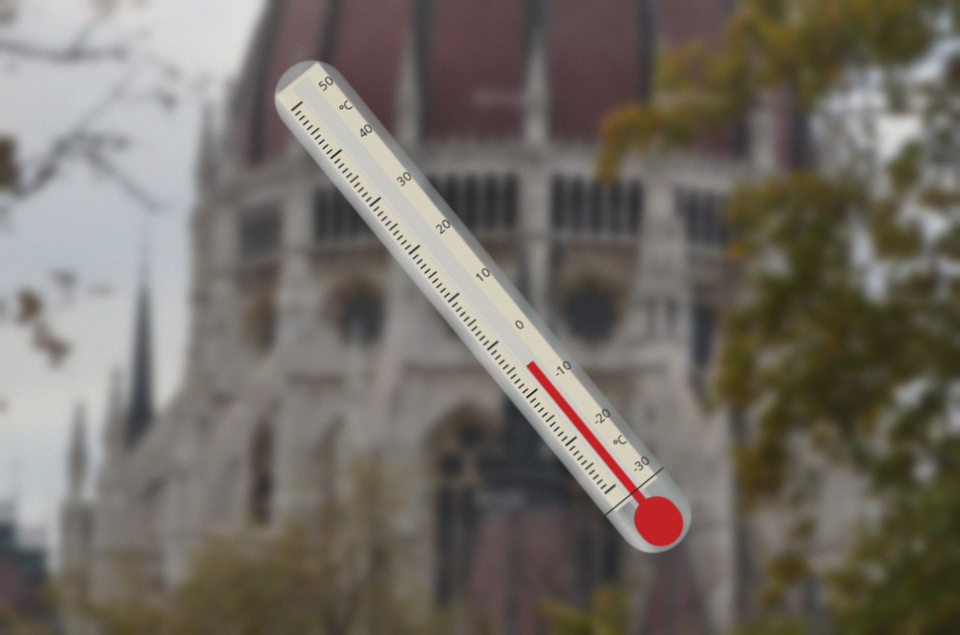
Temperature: -6°C
